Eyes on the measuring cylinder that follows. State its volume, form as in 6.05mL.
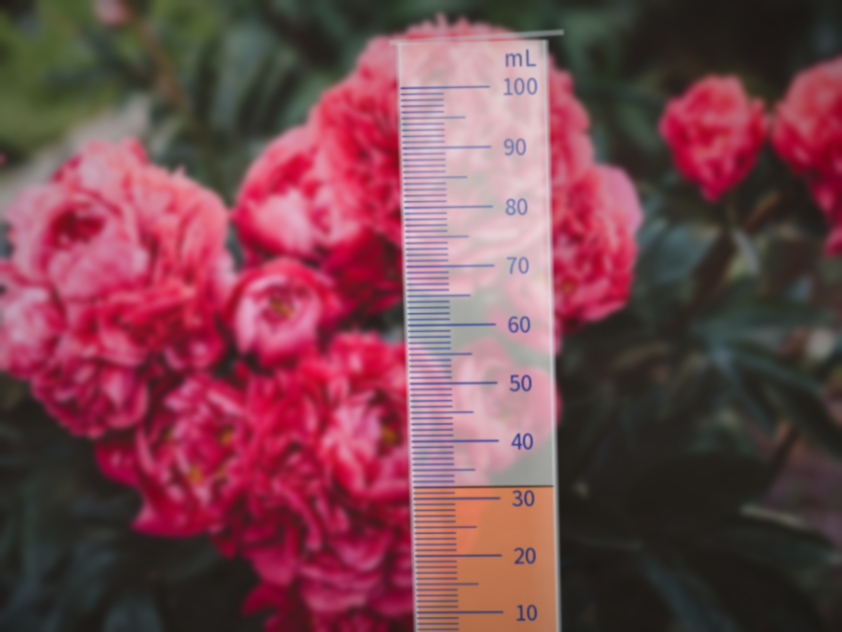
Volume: 32mL
